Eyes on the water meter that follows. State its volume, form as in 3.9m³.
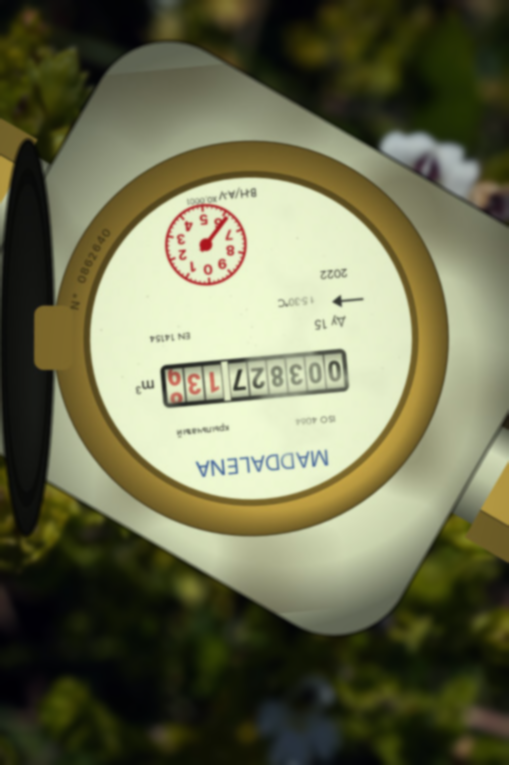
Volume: 3827.1386m³
